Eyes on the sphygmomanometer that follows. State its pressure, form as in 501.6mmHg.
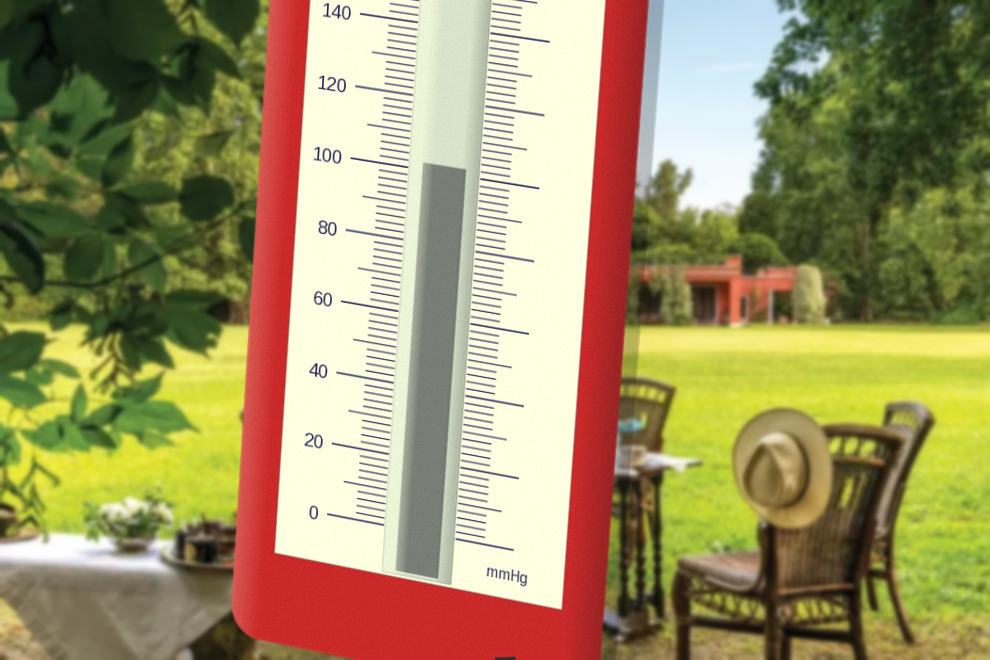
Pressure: 102mmHg
